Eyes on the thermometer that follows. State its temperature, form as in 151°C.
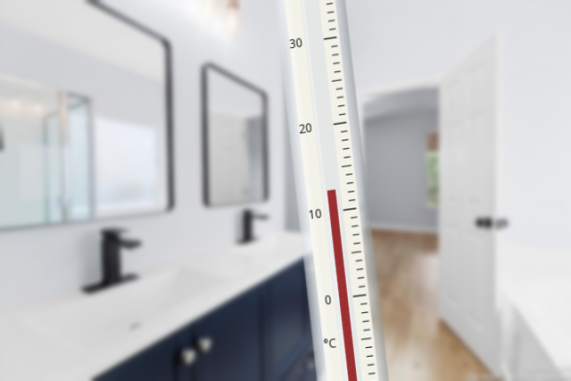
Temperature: 12.5°C
